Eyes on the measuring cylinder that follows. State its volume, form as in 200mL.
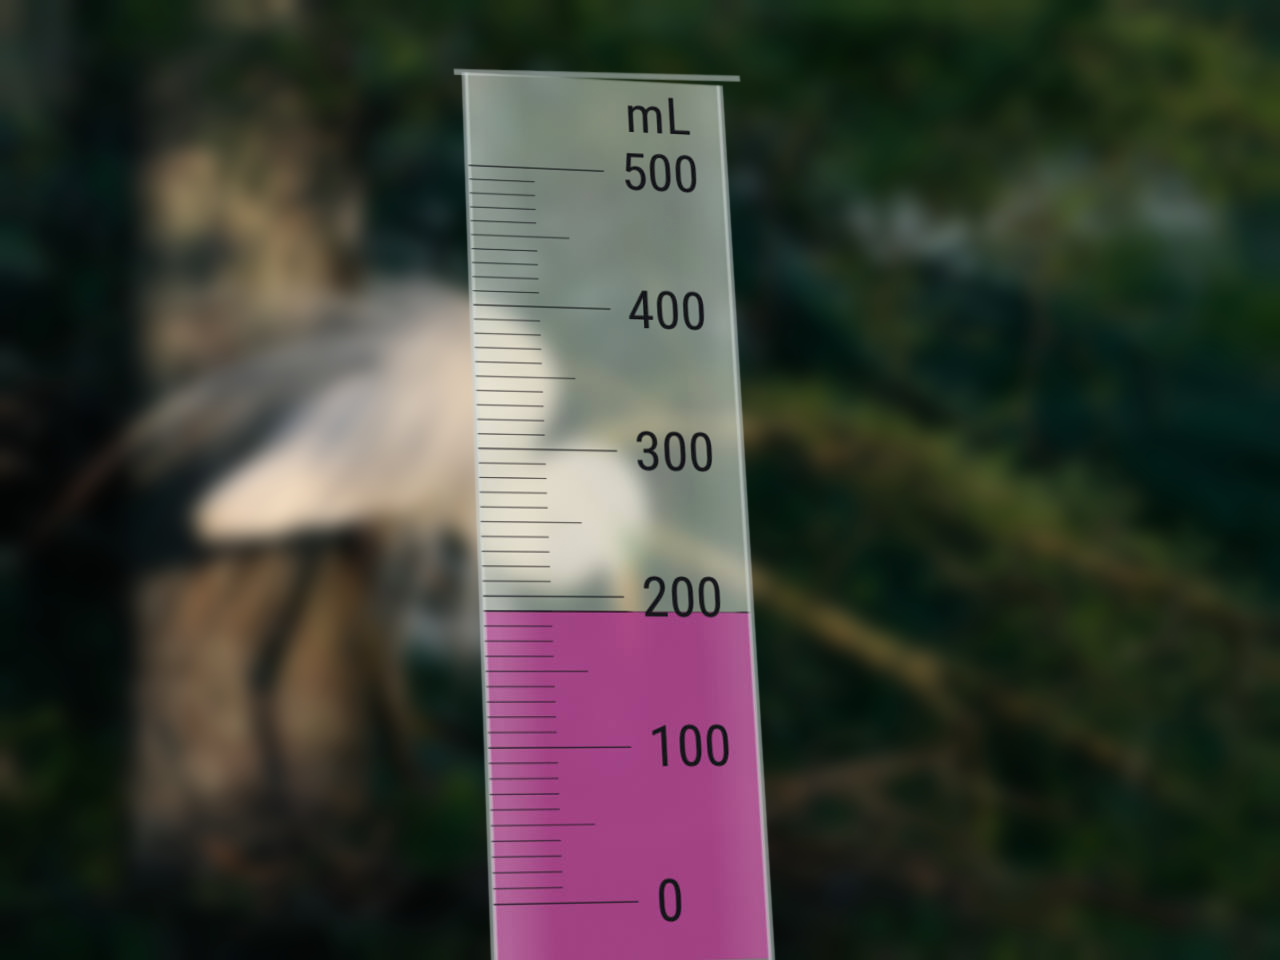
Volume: 190mL
